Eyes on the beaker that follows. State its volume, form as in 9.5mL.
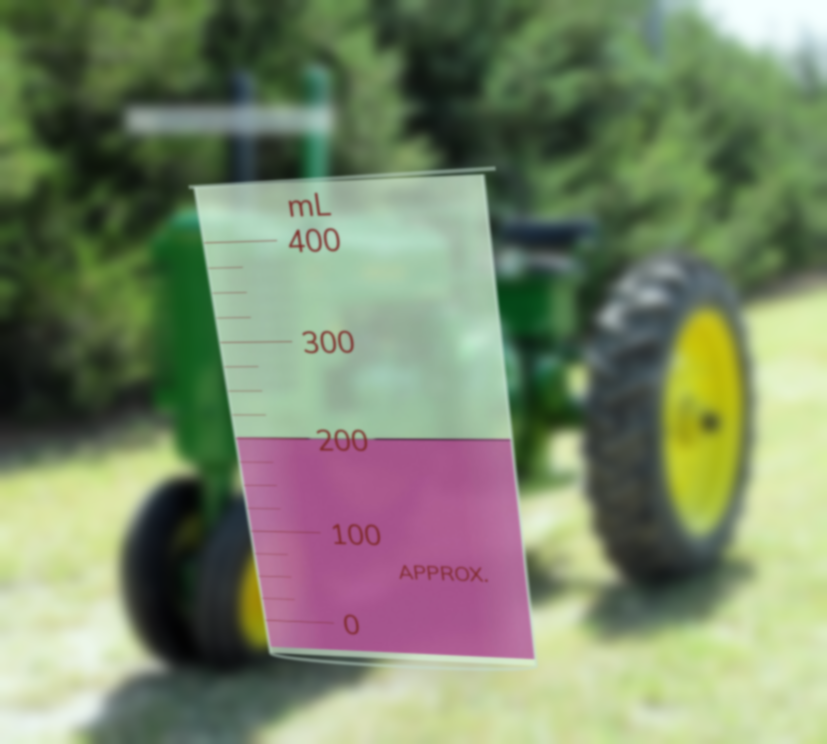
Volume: 200mL
